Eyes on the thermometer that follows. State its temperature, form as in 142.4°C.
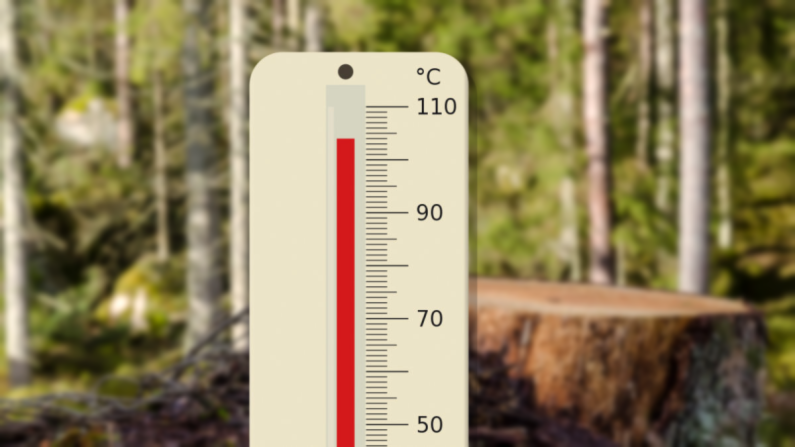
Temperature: 104°C
